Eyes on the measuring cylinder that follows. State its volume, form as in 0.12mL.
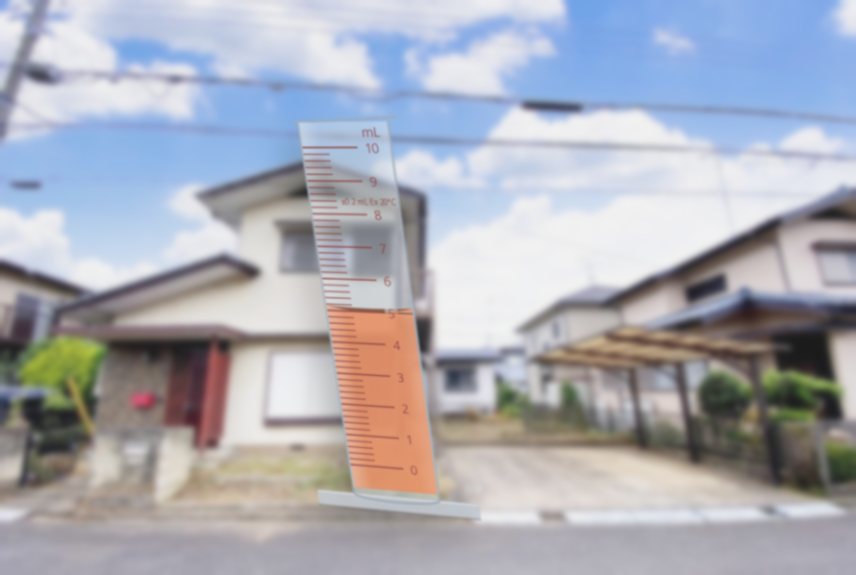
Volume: 5mL
